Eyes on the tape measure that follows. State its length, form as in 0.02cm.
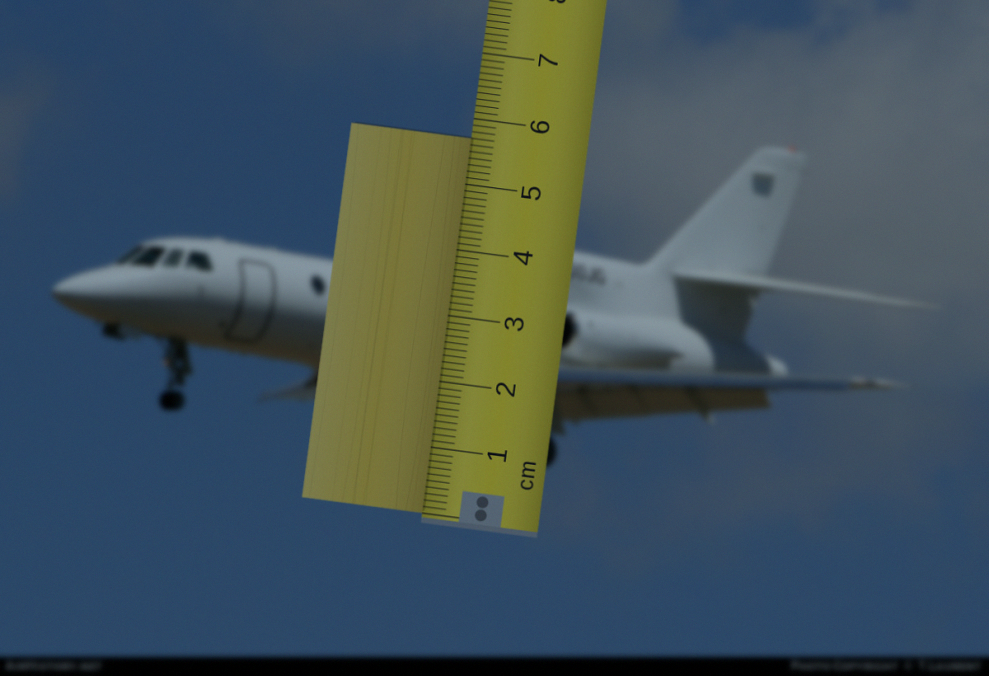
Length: 5.7cm
